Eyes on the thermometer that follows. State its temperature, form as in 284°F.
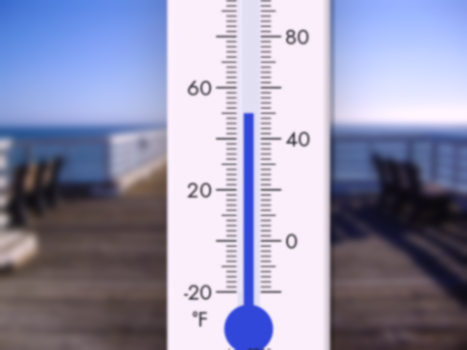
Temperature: 50°F
